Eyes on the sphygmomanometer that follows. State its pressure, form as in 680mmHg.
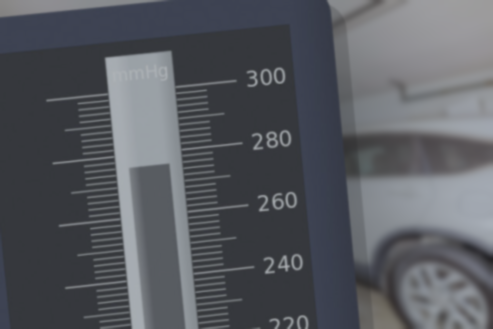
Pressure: 276mmHg
